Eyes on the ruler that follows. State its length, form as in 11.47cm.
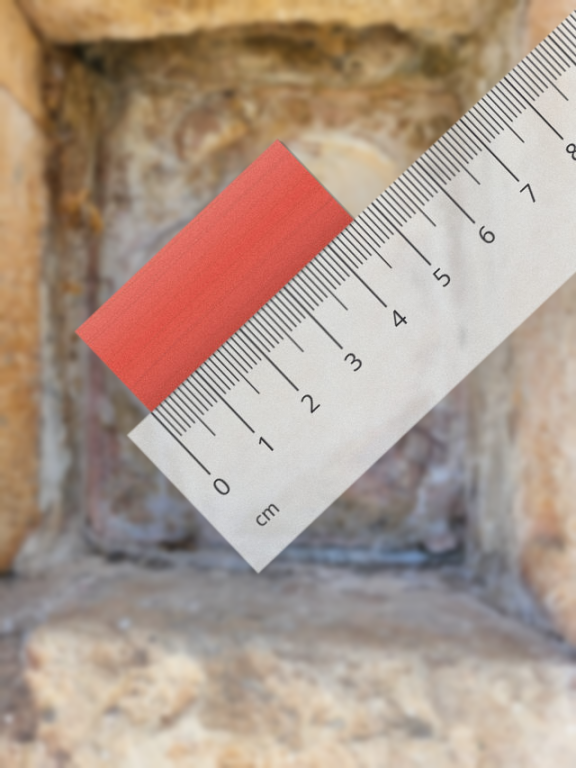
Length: 4.6cm
